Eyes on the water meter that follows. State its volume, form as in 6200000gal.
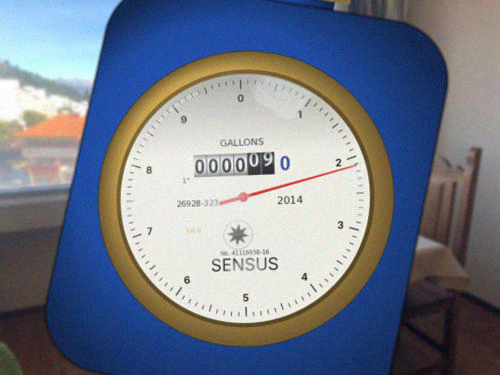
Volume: 92.1gal
